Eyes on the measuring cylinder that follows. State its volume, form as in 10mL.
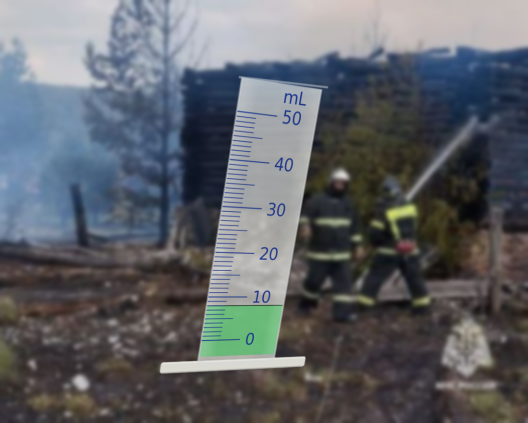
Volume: 8mL
